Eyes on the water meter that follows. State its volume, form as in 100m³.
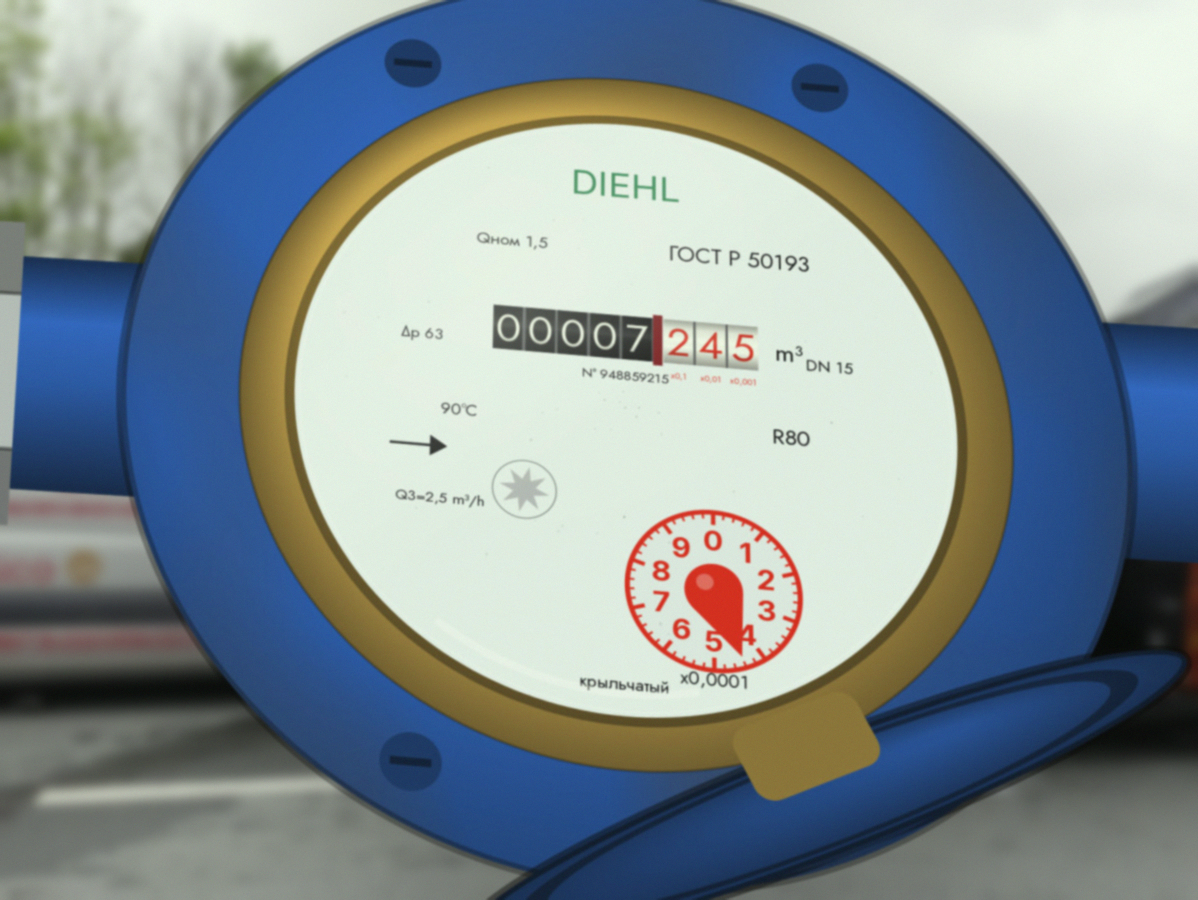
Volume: 7.2454m³
